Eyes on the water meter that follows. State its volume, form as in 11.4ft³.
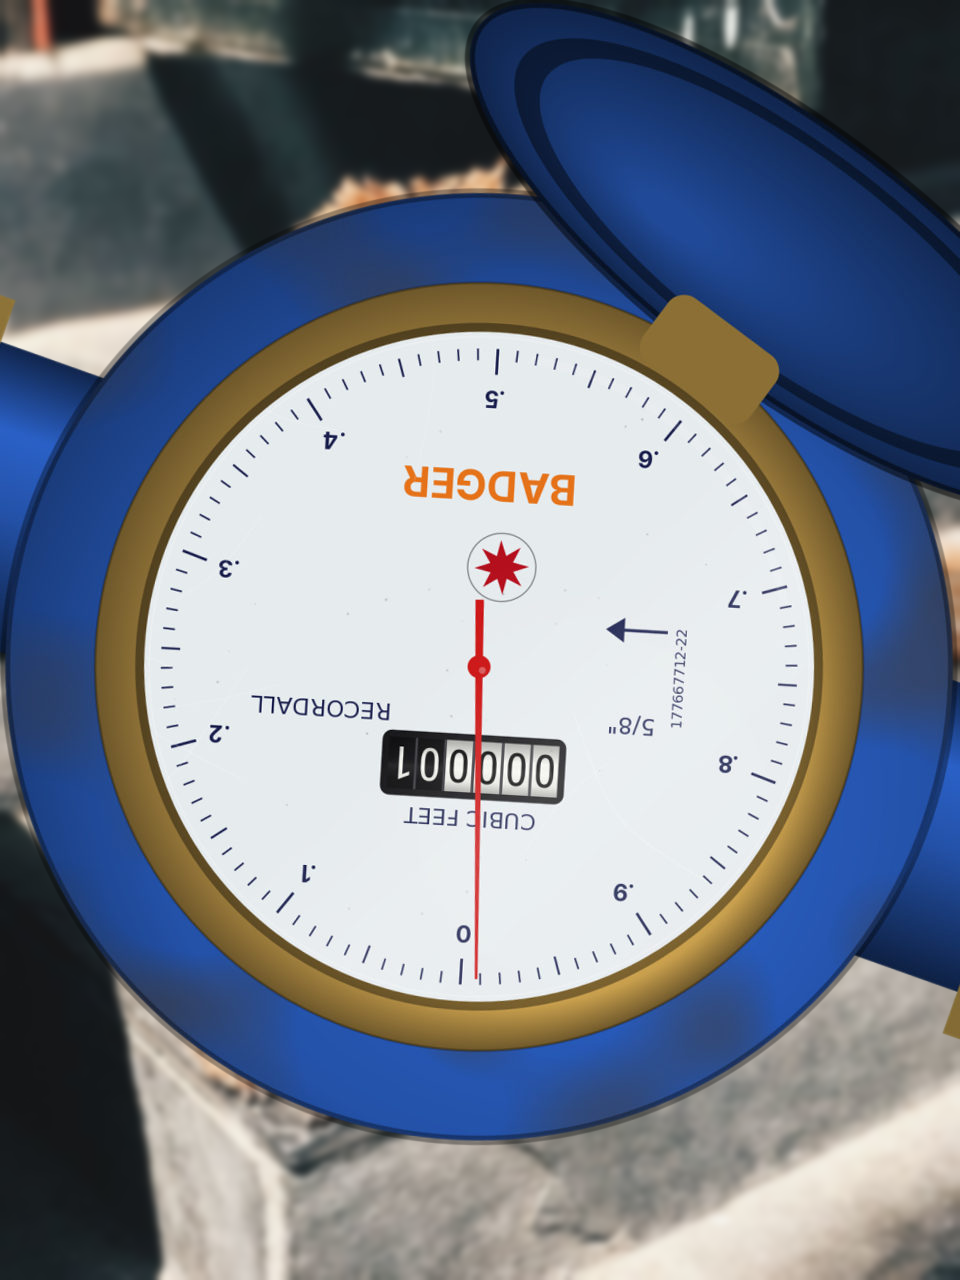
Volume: 0.99ft³
